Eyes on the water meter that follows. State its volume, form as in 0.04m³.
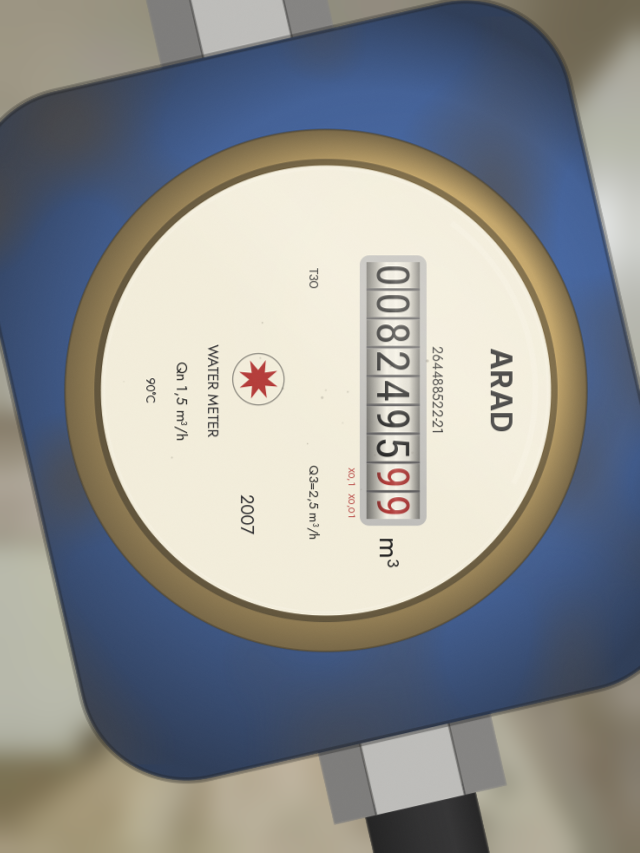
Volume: 82495.99m³
